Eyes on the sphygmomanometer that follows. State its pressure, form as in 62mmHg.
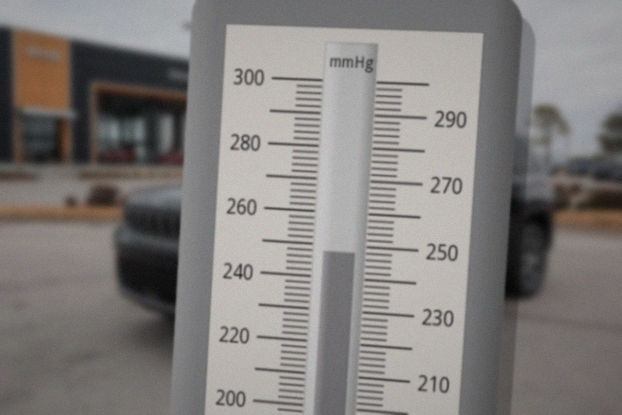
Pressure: 248mmHg
